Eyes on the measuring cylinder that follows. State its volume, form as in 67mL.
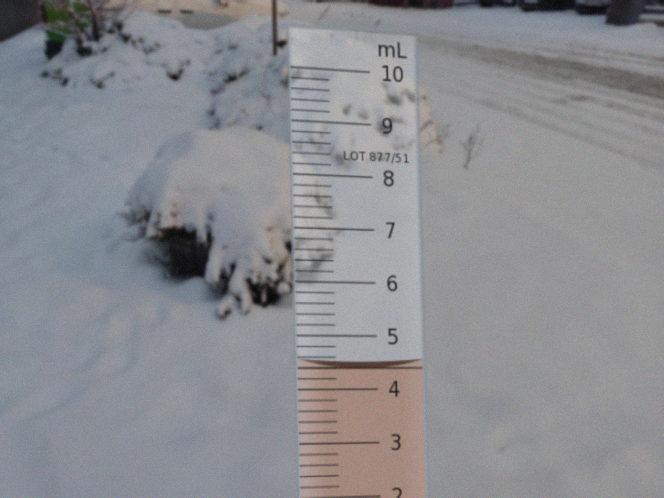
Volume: 4.4mL
